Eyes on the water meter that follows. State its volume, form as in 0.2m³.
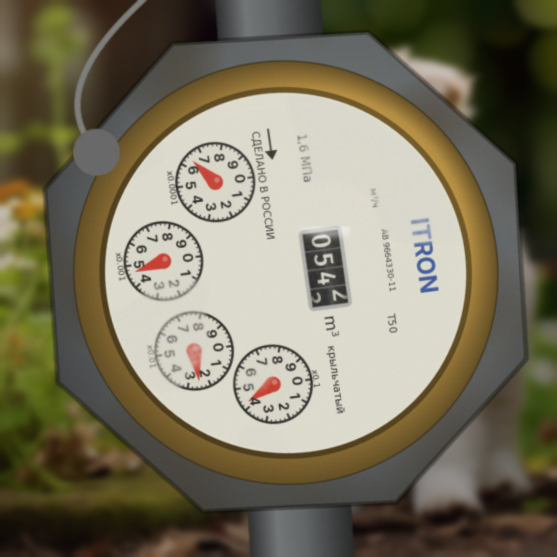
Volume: 542.4246m³
